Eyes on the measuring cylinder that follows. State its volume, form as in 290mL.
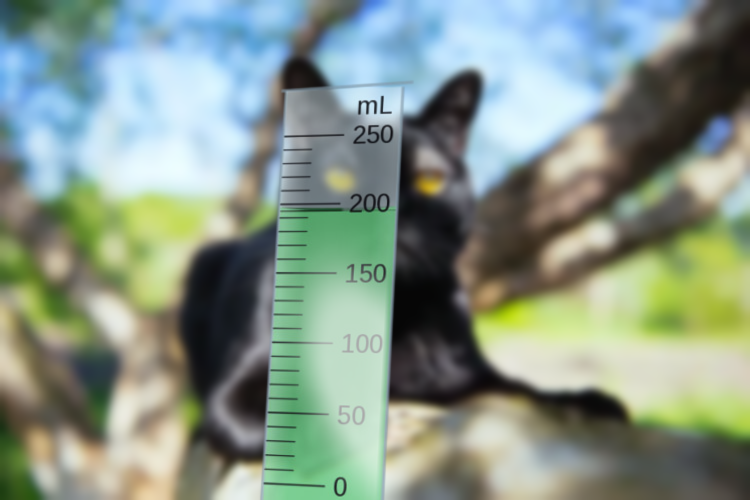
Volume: 195mL
